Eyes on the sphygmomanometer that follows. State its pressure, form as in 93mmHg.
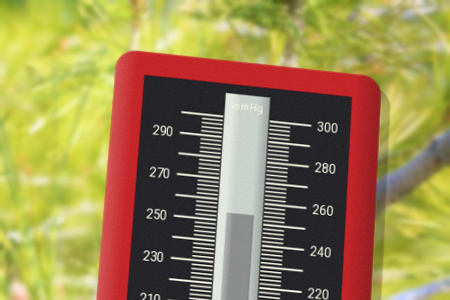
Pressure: 254mmHg
